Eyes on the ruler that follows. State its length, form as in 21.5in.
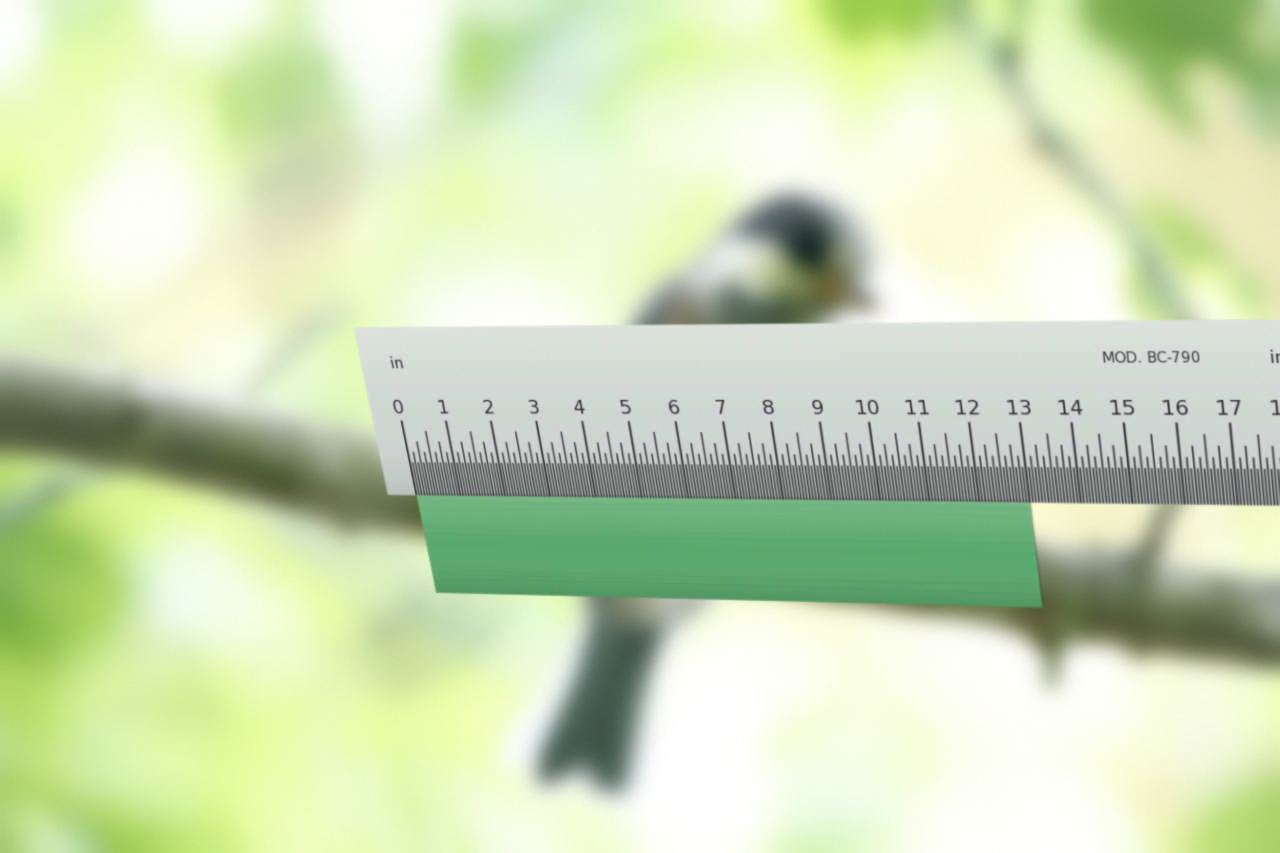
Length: 13in
